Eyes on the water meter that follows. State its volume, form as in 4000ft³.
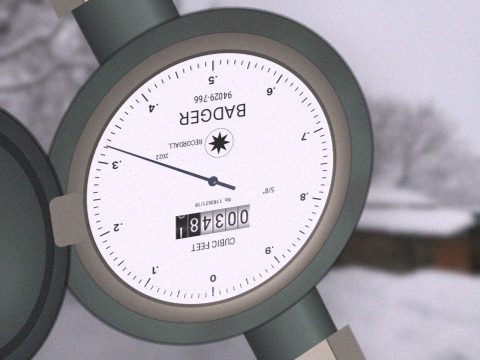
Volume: 3481.32ft³
